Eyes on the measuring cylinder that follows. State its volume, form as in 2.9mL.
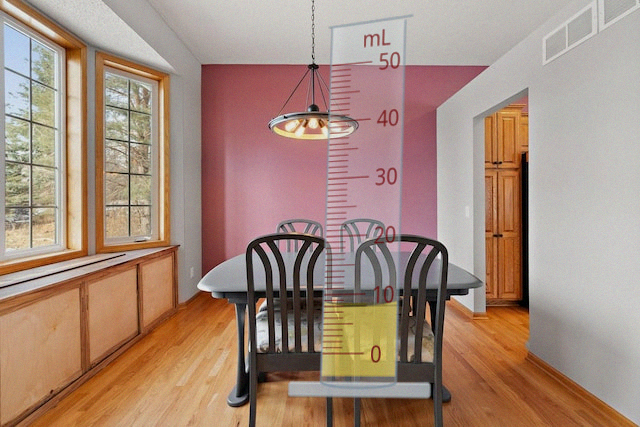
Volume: 8mL
